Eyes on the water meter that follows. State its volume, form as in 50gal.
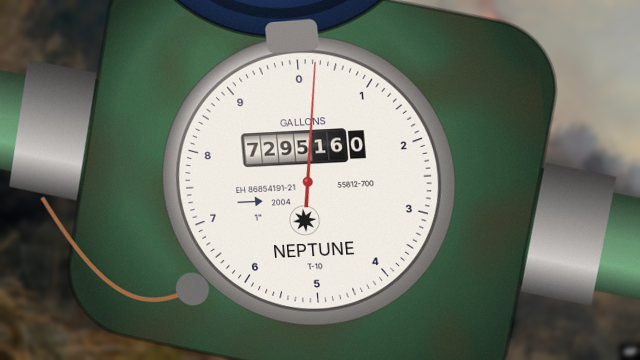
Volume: 7295160.2gal
